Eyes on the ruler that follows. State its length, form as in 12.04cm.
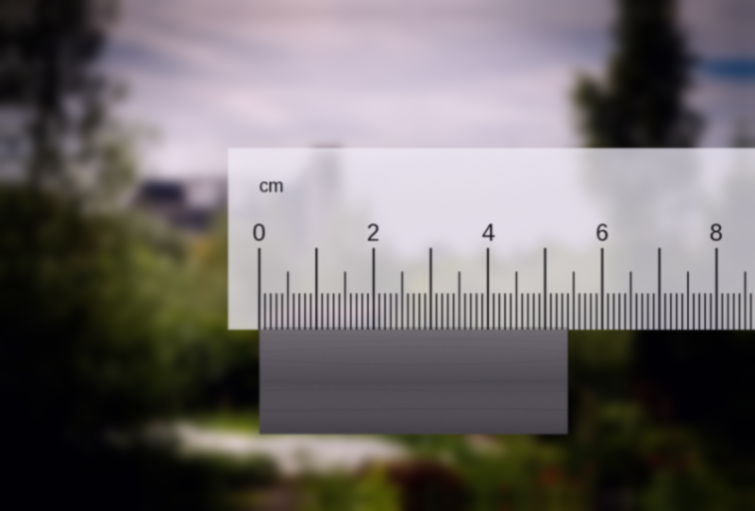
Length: 5.4cm
